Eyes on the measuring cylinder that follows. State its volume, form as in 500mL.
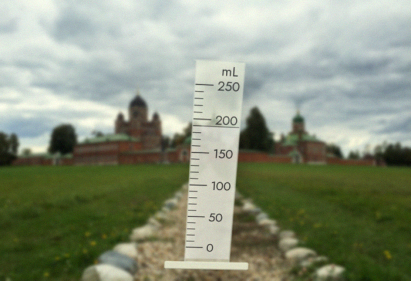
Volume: 190mL
